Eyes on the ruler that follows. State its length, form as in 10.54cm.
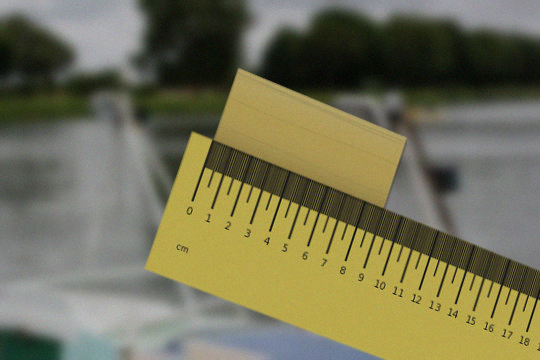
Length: 9cm
